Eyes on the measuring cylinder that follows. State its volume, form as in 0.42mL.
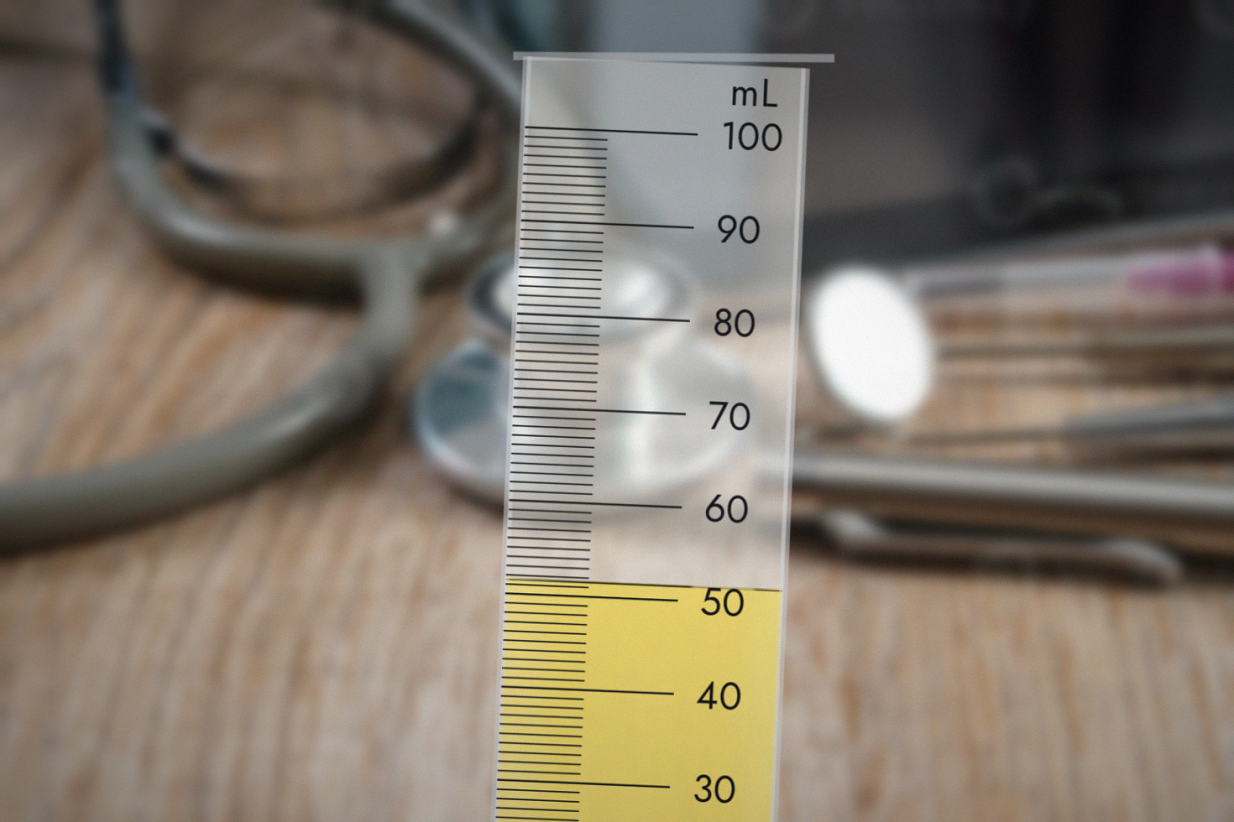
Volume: 51.5mL
